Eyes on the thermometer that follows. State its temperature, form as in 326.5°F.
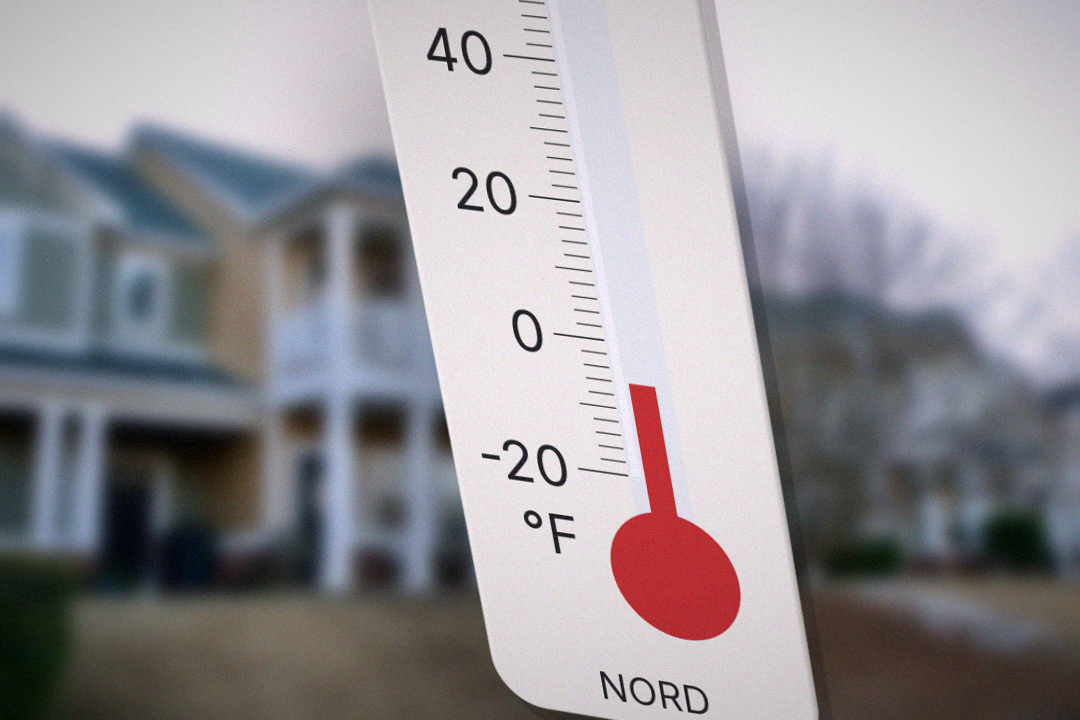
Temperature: -6°F
